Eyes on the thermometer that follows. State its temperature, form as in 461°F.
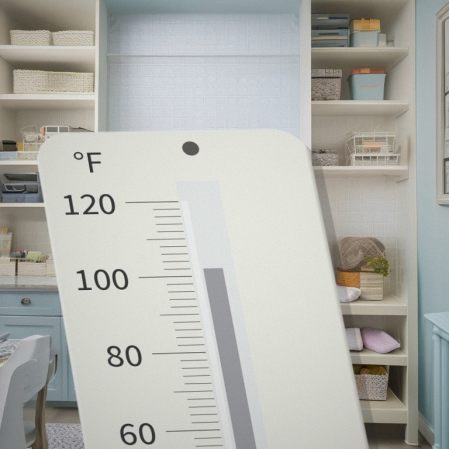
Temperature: 102°F
